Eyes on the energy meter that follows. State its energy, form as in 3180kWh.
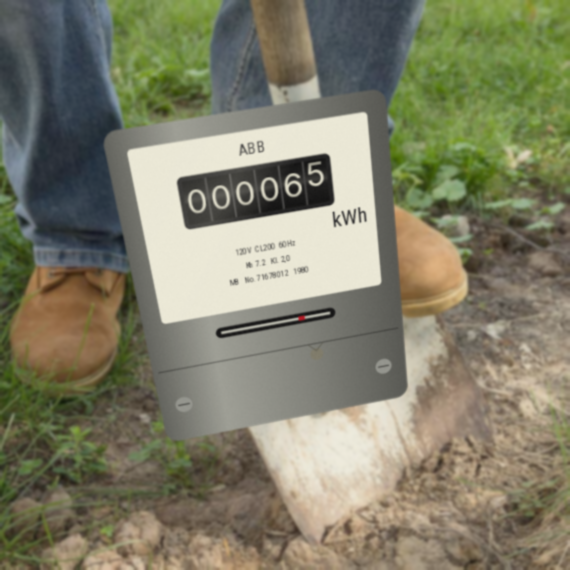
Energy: 65kWh
